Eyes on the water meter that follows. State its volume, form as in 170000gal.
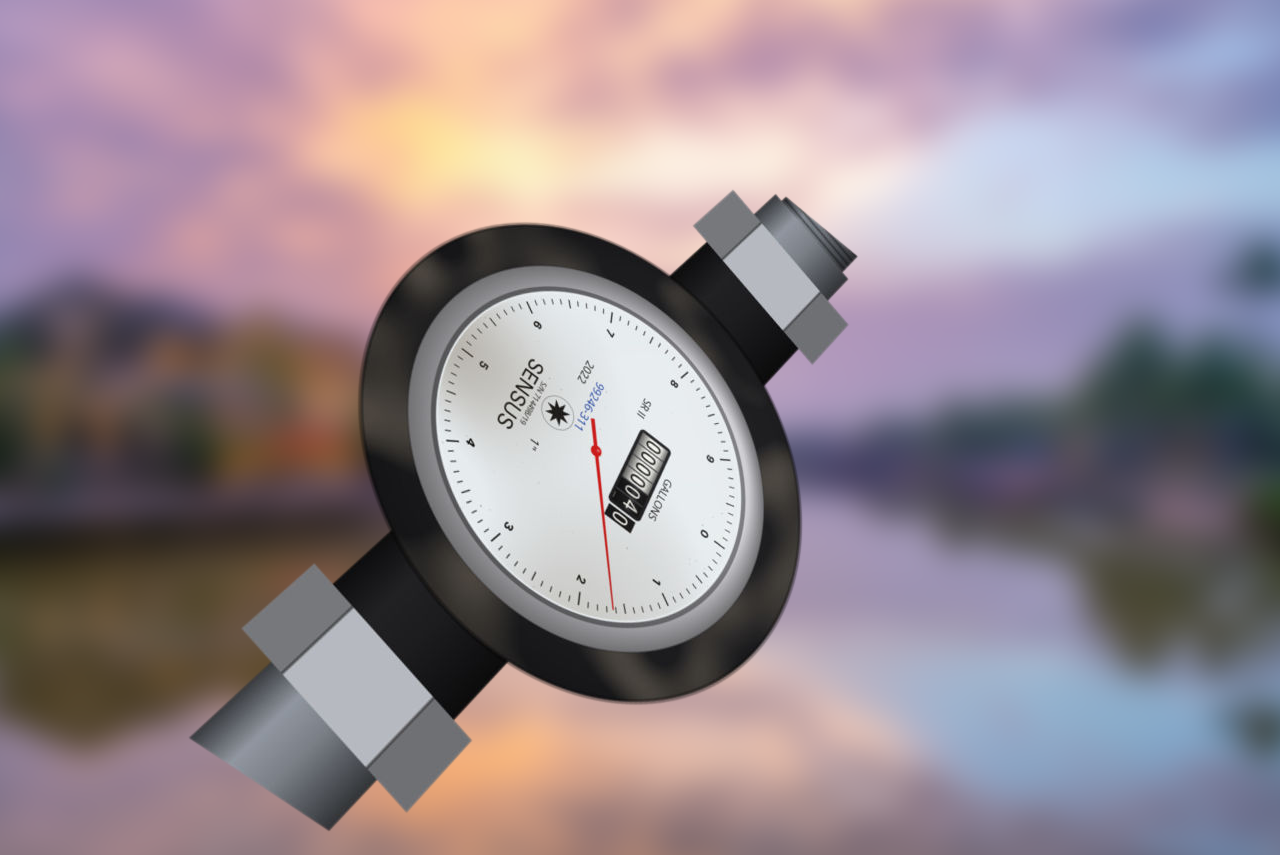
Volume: 41.6gal
